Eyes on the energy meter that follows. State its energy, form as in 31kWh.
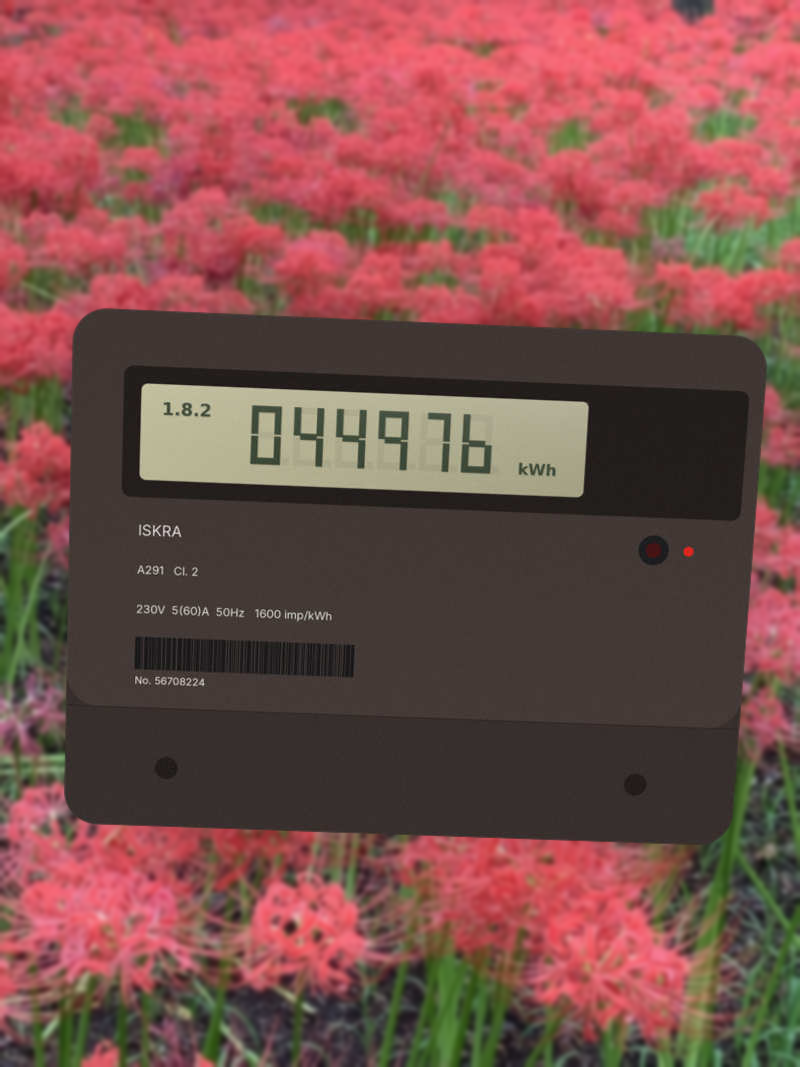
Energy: 44976kWh
